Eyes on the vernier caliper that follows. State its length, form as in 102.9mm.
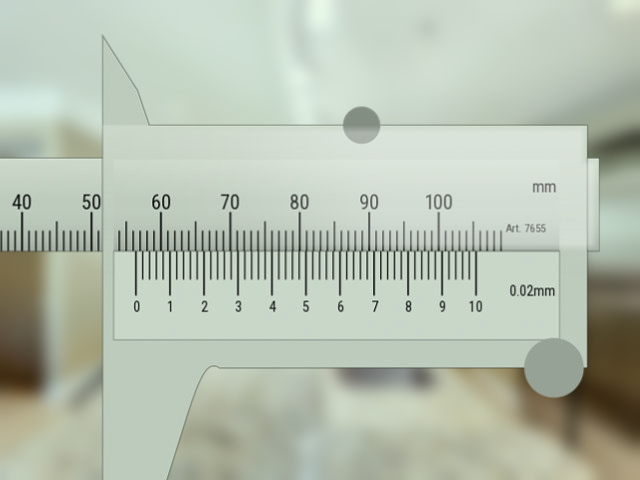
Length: 56.4mm
